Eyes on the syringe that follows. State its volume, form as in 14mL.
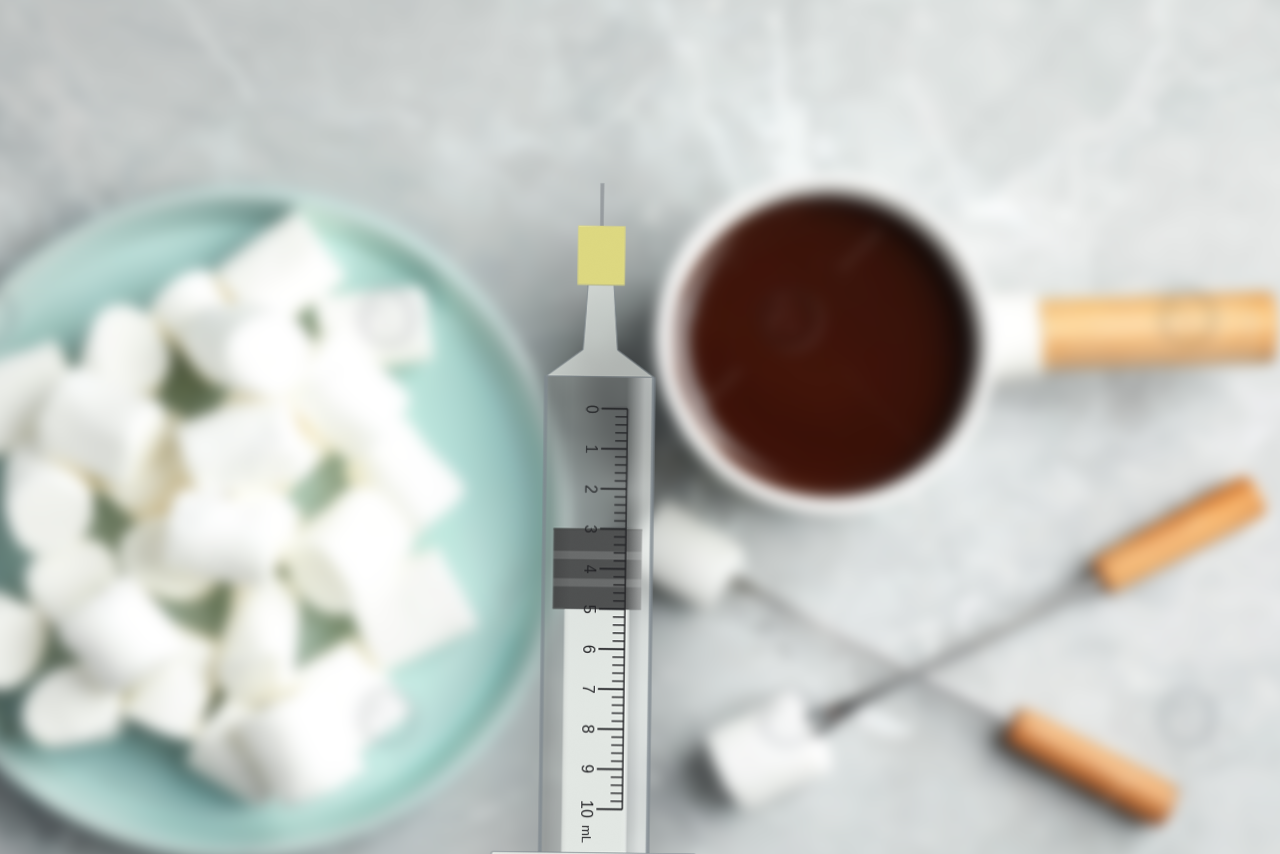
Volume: 3mL
